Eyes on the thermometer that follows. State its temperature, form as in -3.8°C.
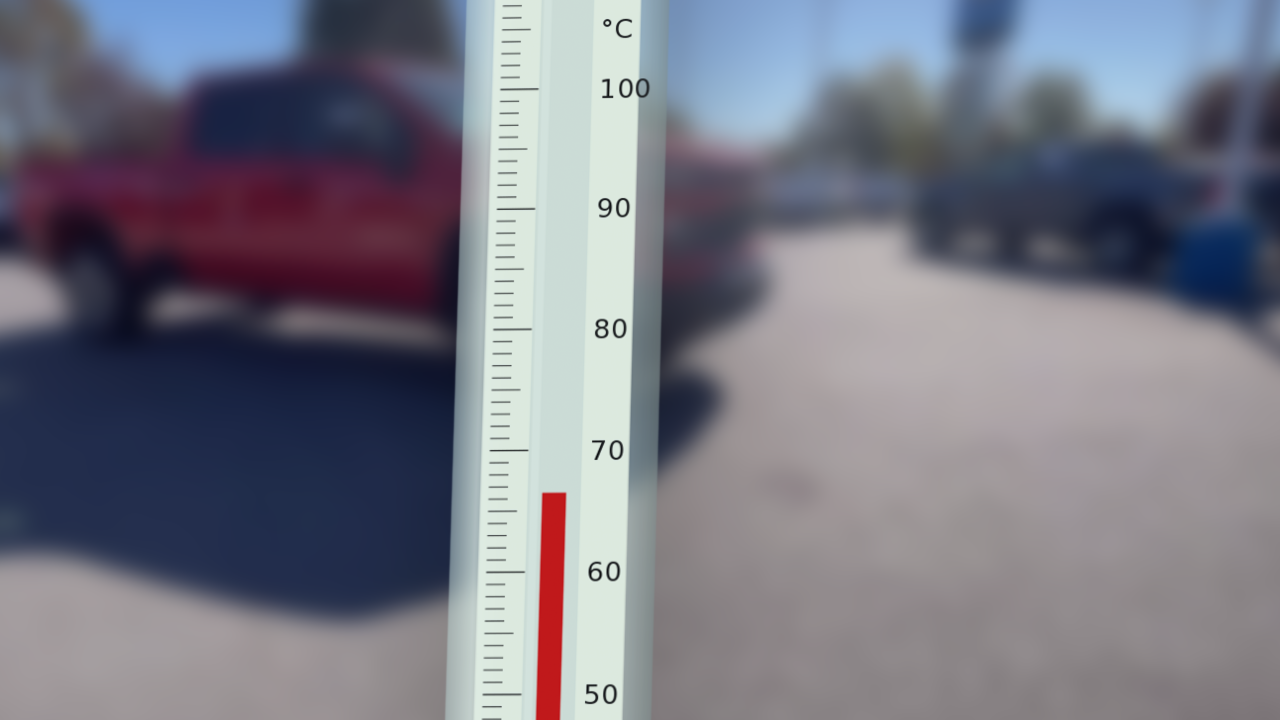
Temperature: 66.5°C
